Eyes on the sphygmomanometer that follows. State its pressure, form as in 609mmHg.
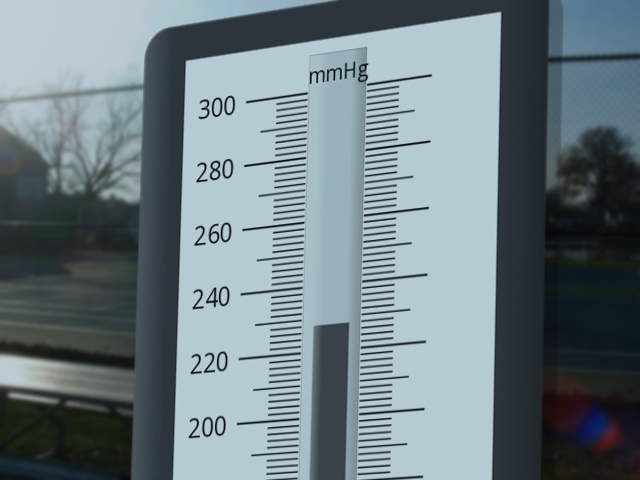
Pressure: 228mmHg
